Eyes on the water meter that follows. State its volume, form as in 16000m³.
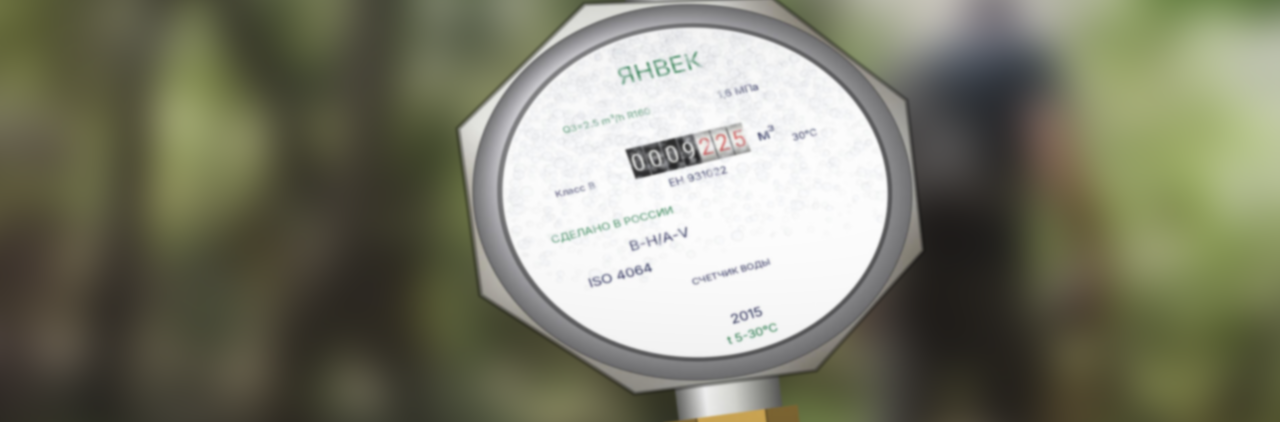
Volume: 9.225m³
